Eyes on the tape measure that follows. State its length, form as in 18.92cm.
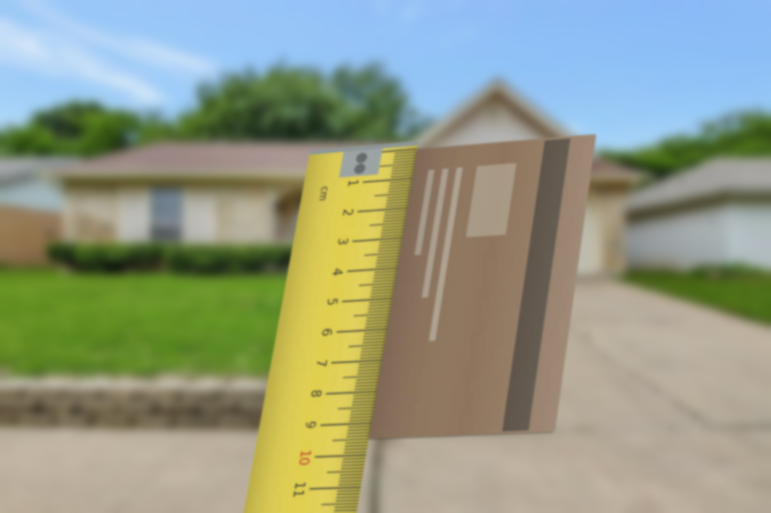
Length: 9.5cm
